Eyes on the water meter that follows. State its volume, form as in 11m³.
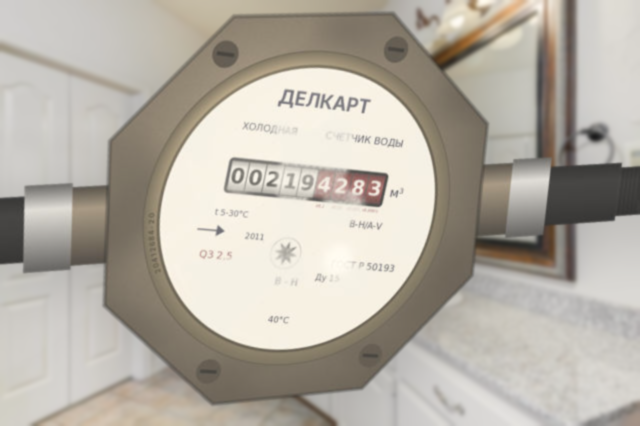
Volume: 219.4283m³
